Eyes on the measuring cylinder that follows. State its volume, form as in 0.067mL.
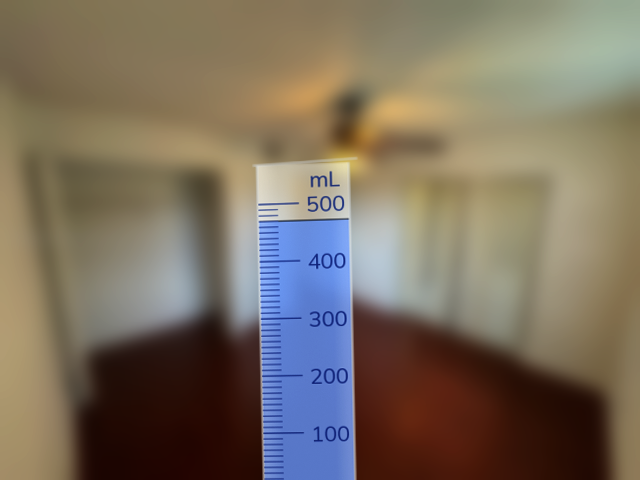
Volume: 470mL
